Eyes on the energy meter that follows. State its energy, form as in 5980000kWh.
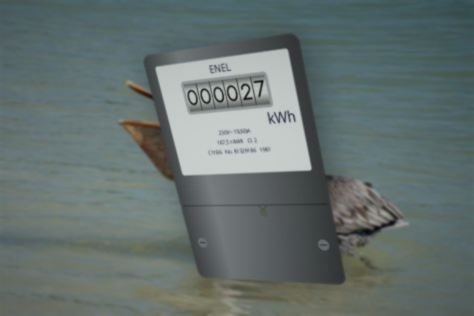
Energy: 27kWh
